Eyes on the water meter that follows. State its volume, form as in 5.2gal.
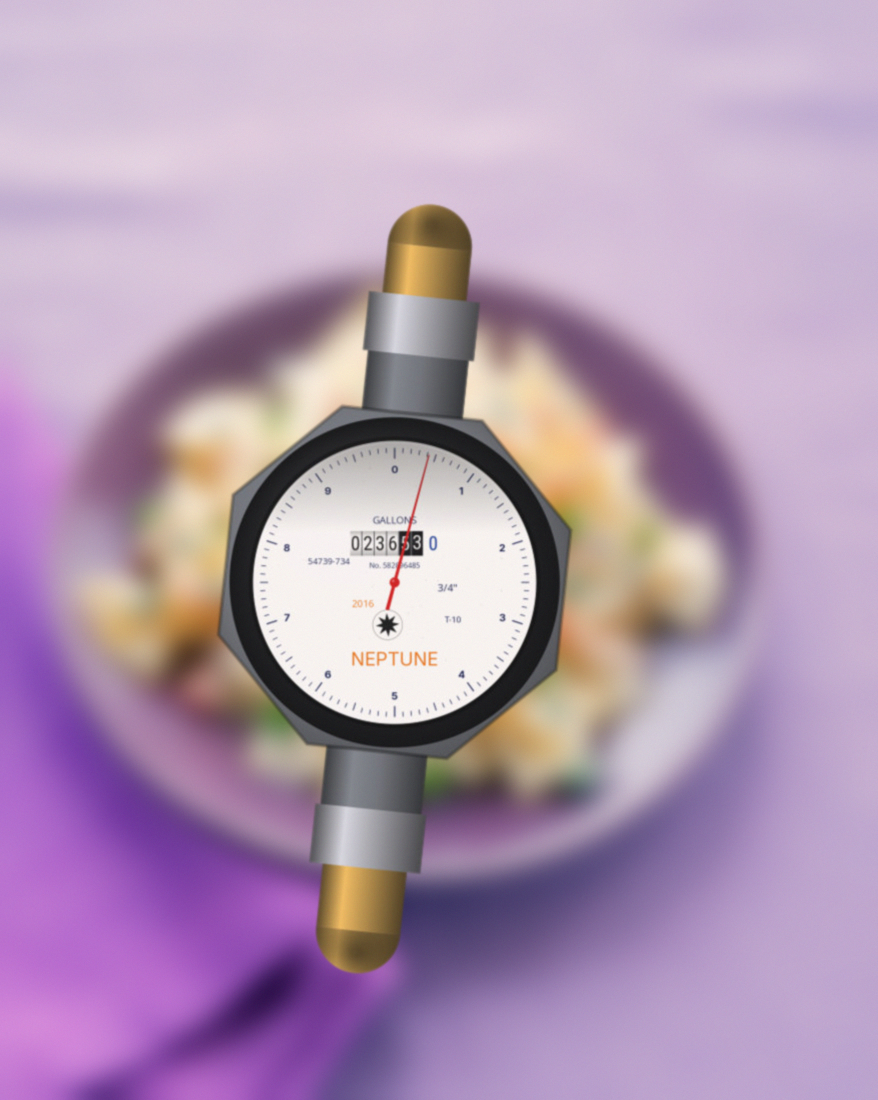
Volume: 236530.4gal
